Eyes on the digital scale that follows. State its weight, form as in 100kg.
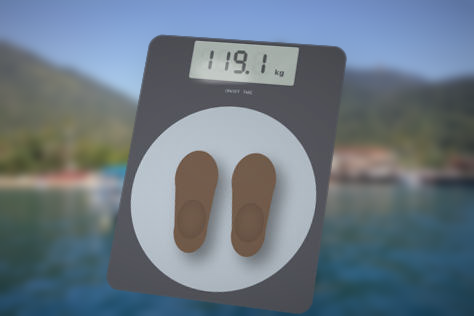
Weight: 119.1kg
